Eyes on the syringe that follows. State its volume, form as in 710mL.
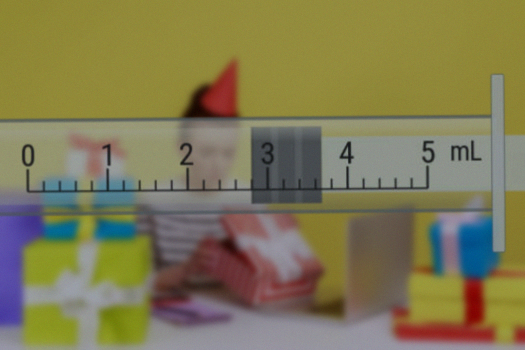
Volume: 2.8mL
